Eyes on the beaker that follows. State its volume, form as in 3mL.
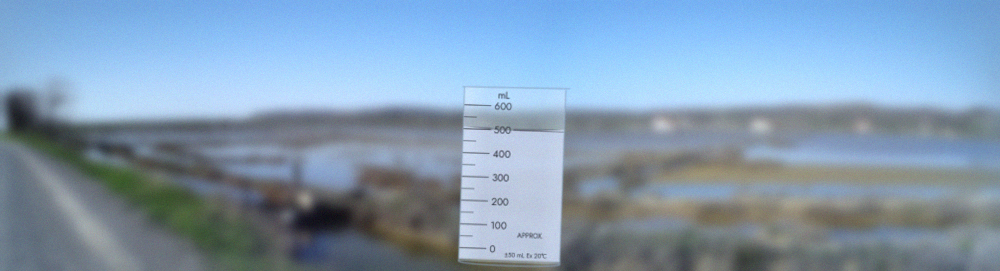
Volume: 500mL
